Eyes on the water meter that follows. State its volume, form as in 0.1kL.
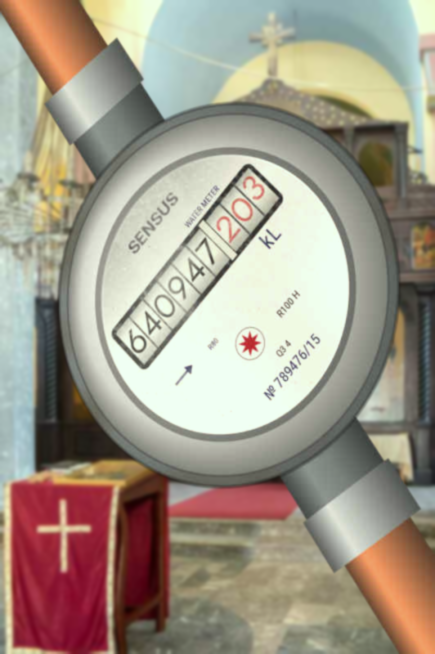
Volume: 640947.203kL
